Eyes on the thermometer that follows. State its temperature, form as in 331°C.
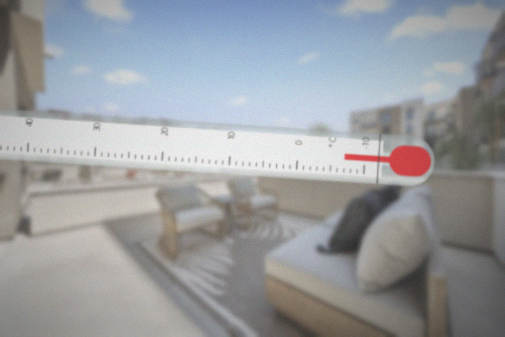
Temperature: -7°C
